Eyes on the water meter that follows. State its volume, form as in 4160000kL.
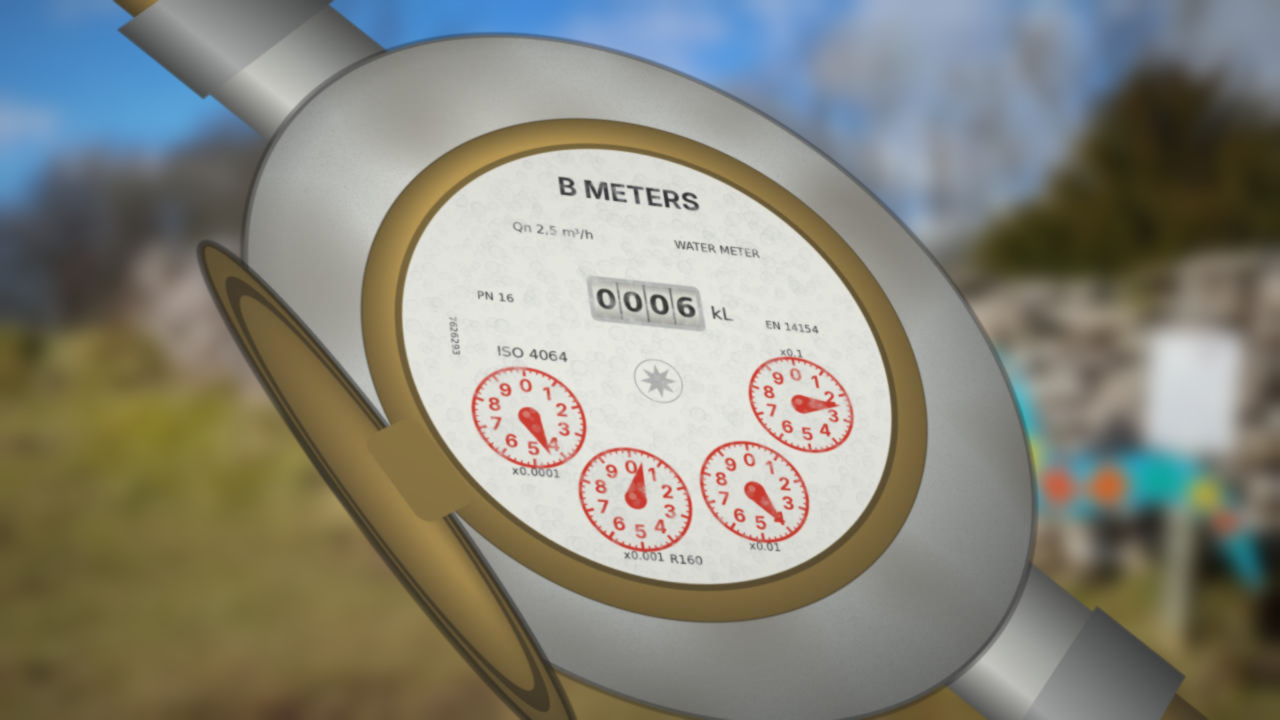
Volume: 6.2404kL
